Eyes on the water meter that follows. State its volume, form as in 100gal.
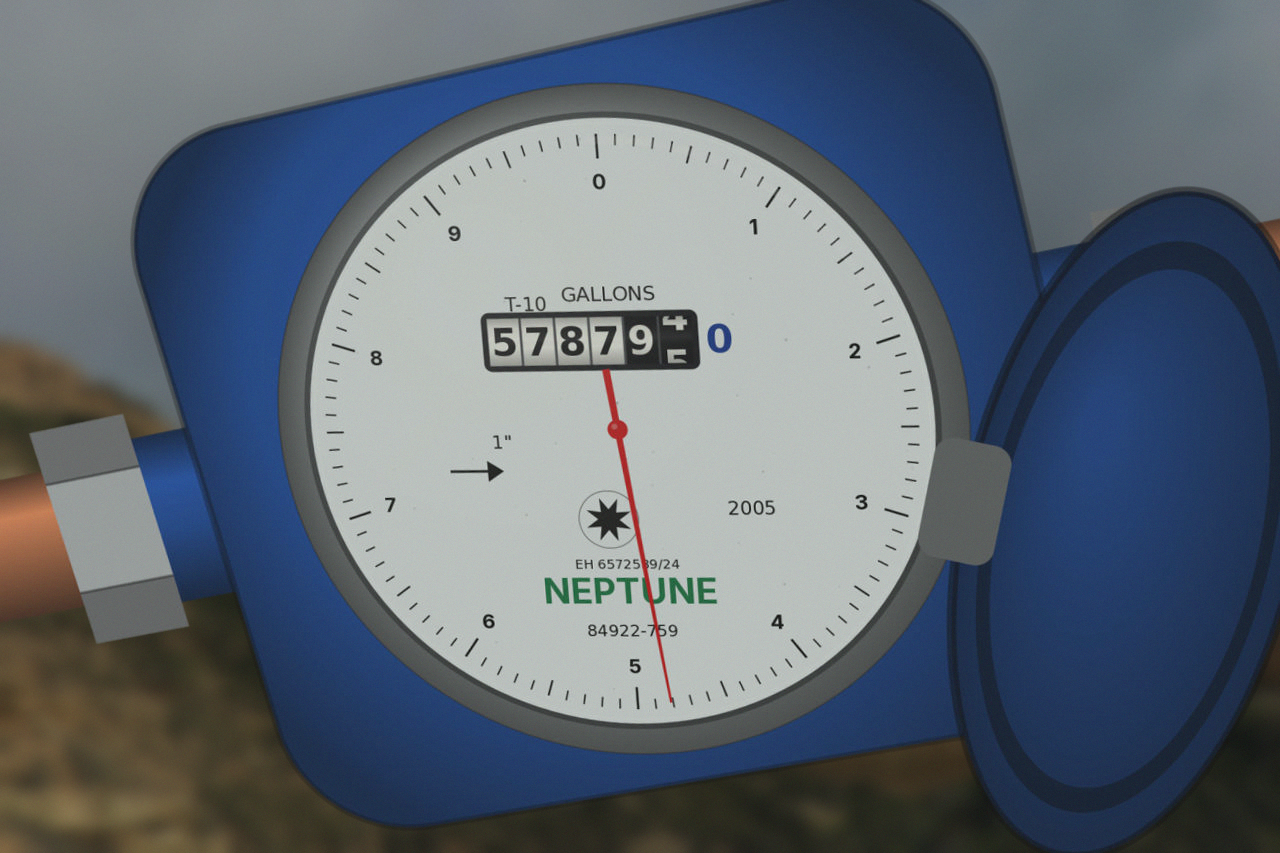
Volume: 5787944.8gal
